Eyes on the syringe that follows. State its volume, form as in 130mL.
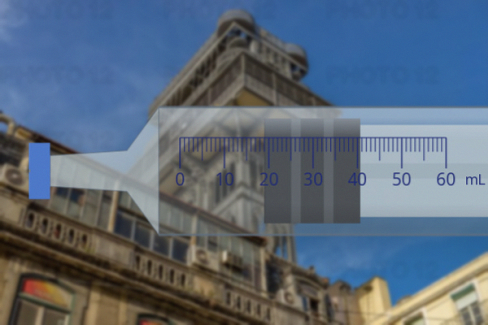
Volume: 19mL
